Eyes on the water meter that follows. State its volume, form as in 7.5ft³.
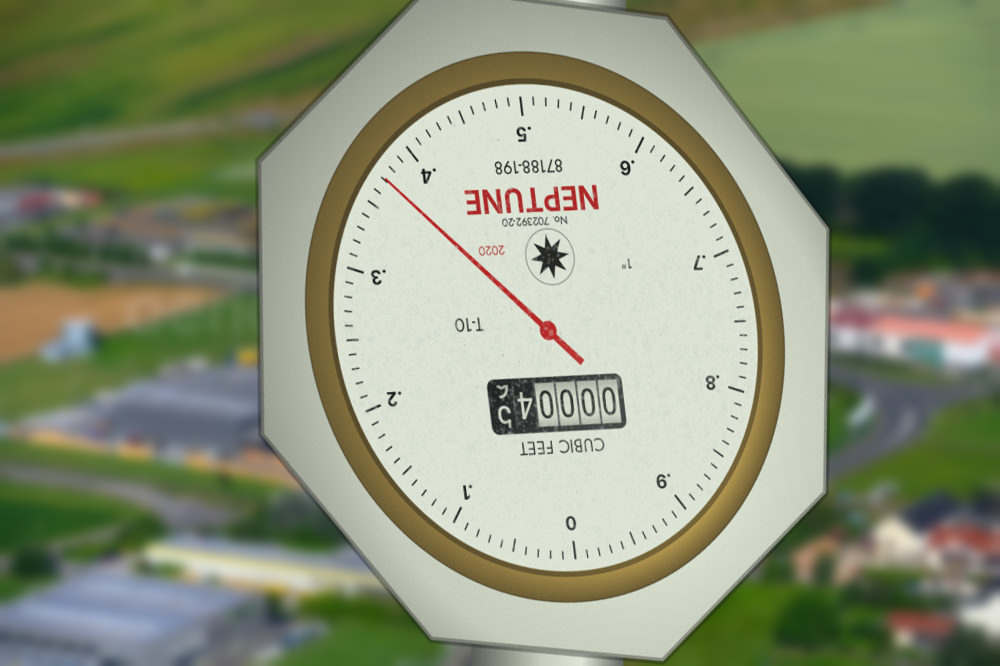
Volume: 45.37ft³
